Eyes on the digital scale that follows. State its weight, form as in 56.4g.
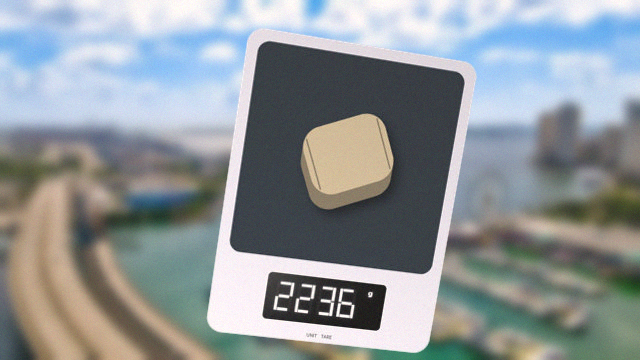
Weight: 2236g
